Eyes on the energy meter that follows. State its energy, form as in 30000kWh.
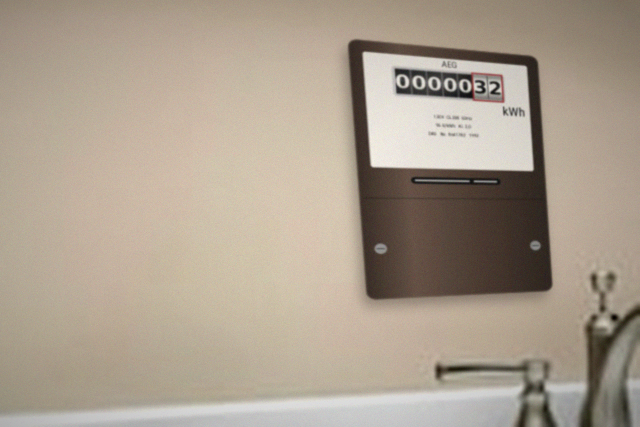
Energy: 0.32kWh
